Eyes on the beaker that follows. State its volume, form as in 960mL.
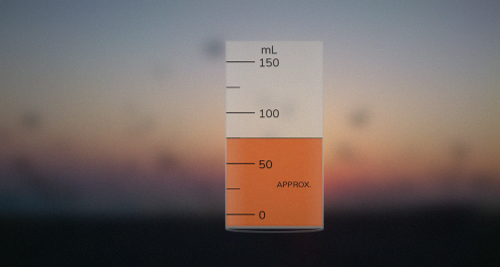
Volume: 75mL
